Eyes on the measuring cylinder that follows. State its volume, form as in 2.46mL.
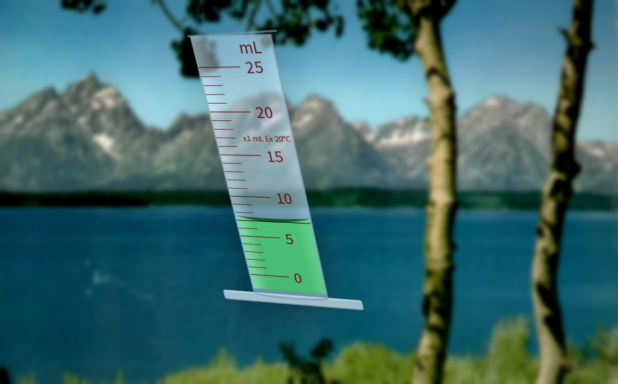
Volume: 7mL
